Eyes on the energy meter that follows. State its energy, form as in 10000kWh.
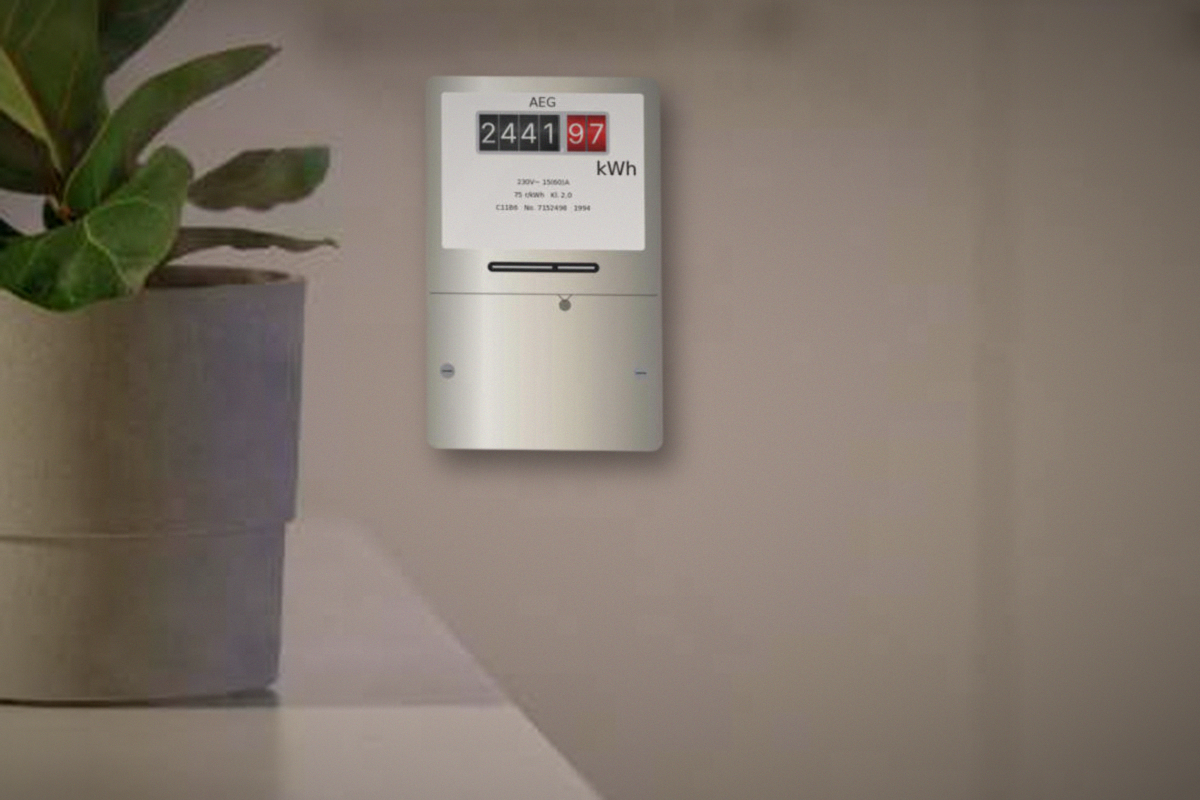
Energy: 2441.97kWh
